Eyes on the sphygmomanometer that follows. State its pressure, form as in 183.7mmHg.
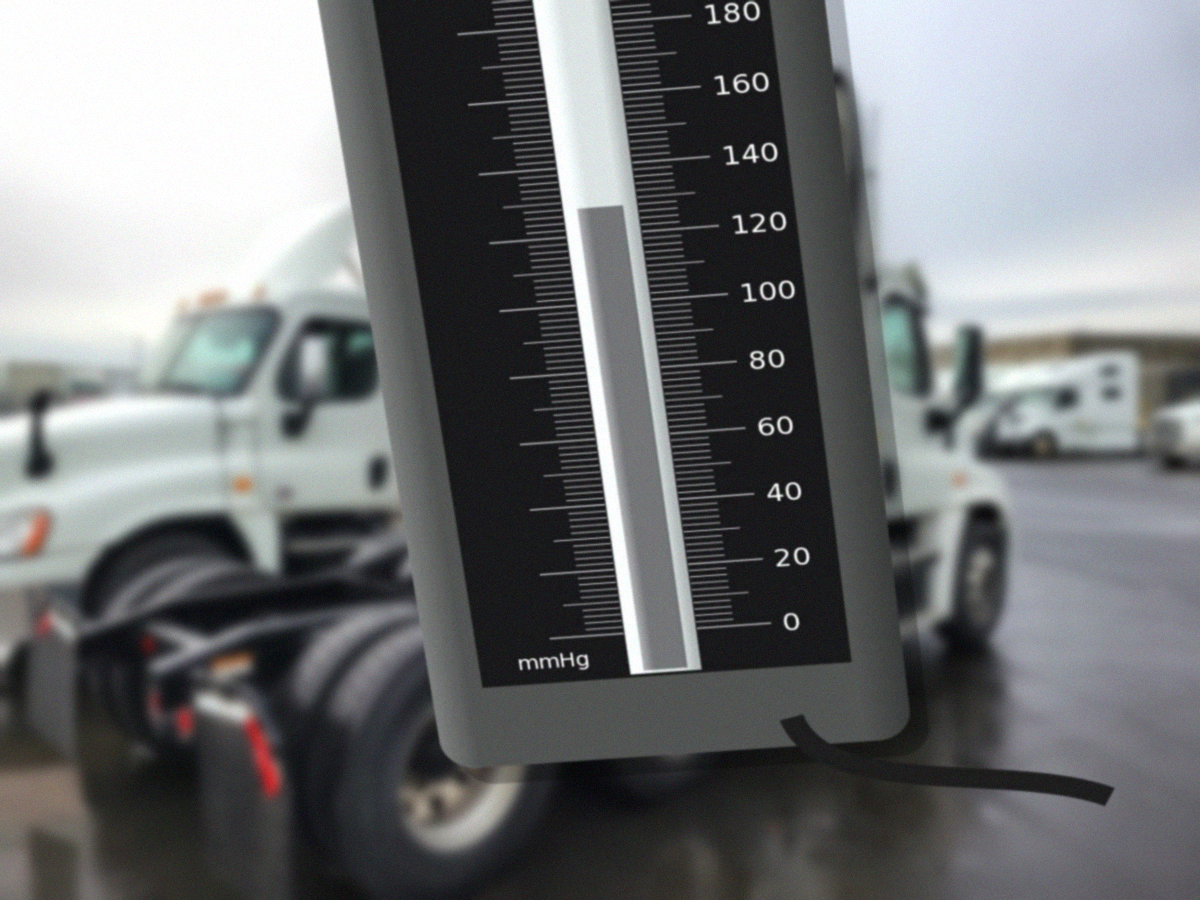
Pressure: 128mmHg
